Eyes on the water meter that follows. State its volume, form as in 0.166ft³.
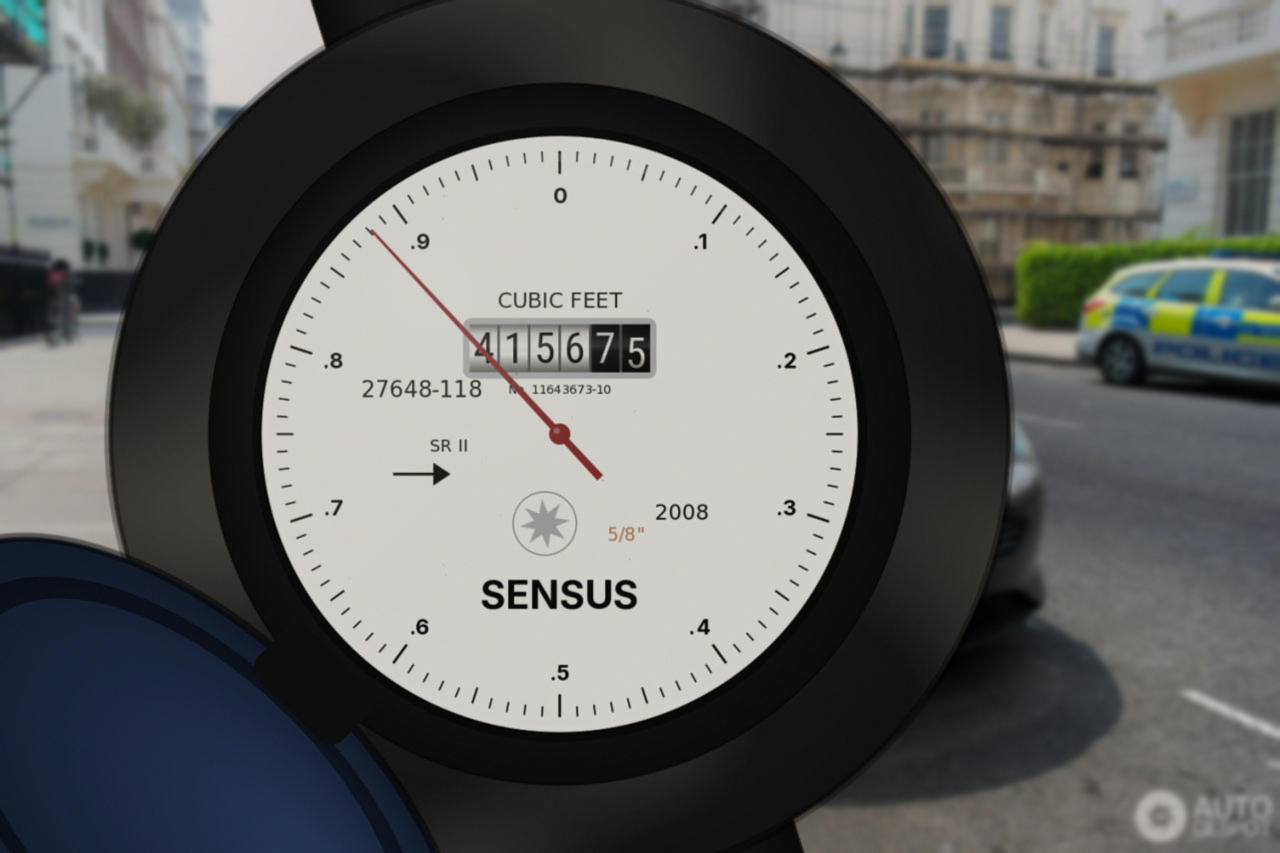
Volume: 415674.88ft³
